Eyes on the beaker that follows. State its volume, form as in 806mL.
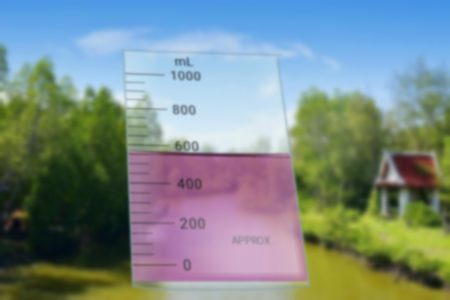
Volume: 550mL
